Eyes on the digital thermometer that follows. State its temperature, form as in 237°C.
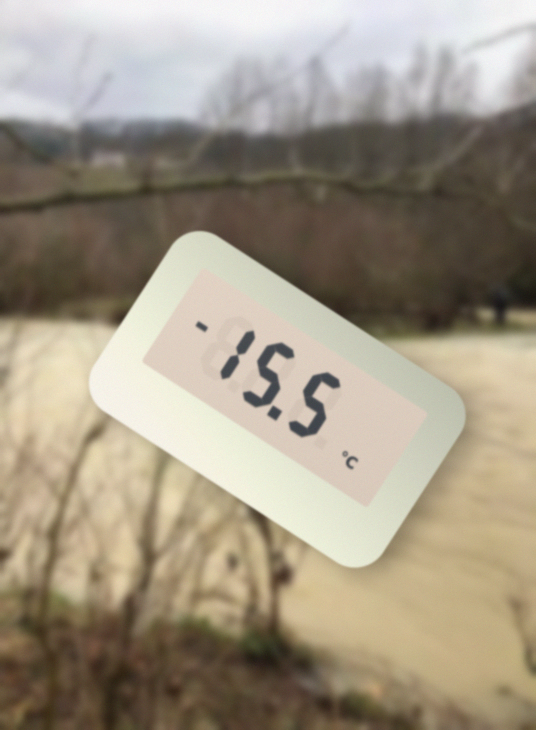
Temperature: -15.5°C
